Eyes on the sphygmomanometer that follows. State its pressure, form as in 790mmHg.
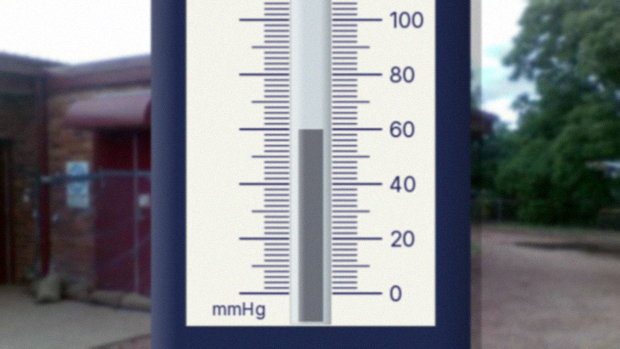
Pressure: 60mmHg
